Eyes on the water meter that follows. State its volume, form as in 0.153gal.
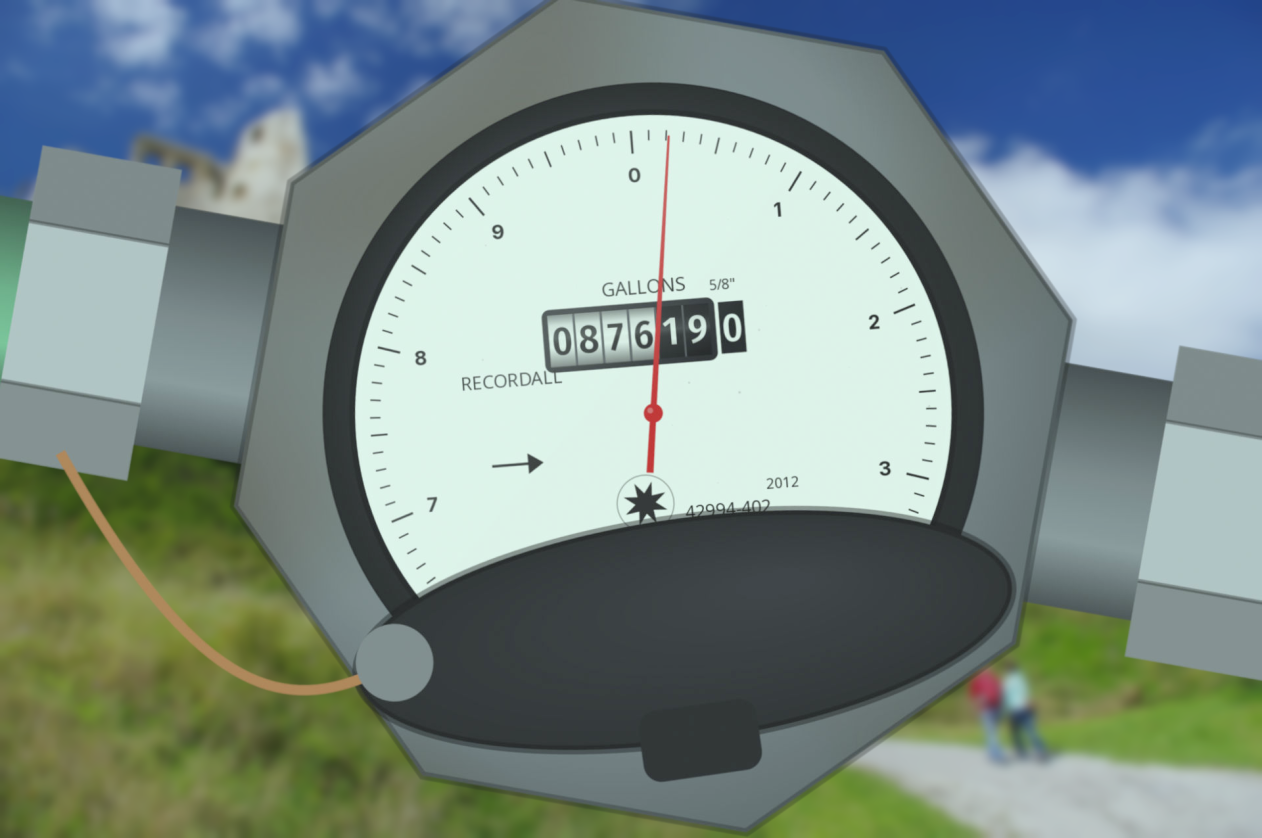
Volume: 876190.2gal
